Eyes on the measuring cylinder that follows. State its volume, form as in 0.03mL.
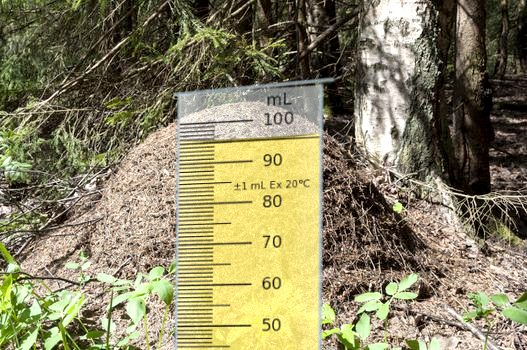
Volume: 95mL
